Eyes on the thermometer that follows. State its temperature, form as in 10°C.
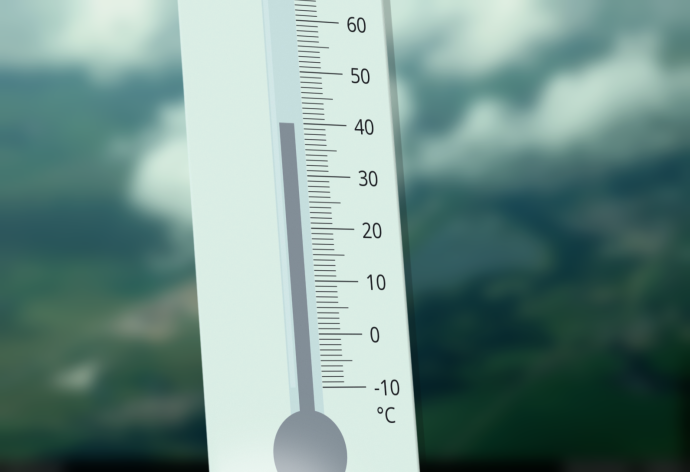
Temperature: 40°C
